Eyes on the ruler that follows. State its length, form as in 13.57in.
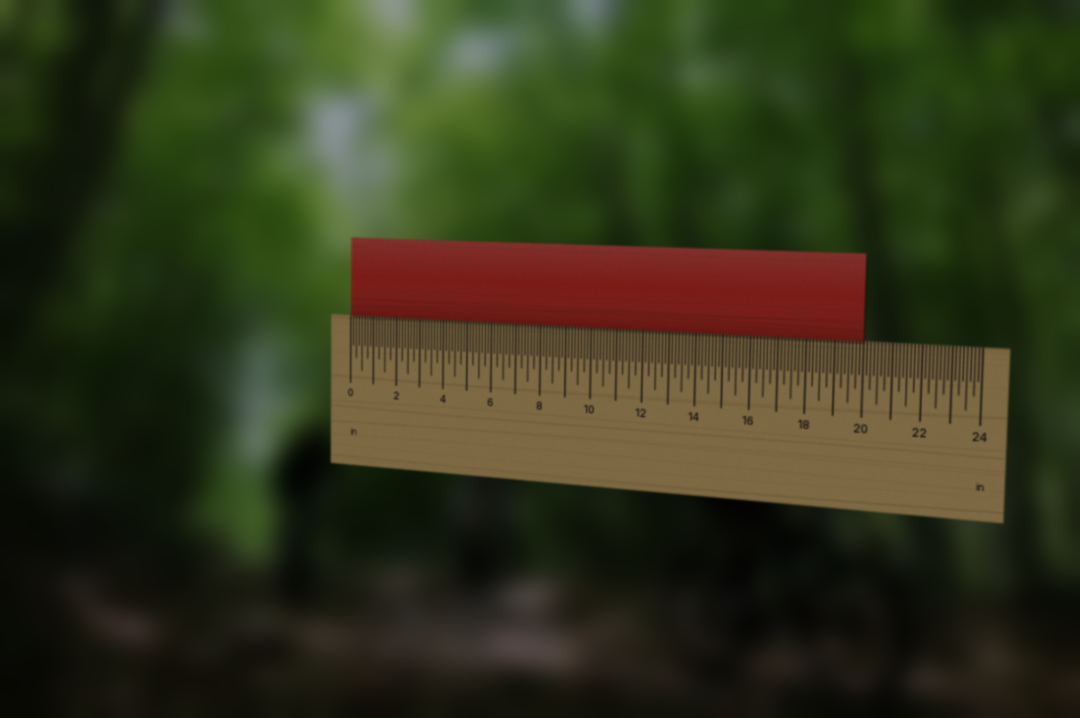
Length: 20in
